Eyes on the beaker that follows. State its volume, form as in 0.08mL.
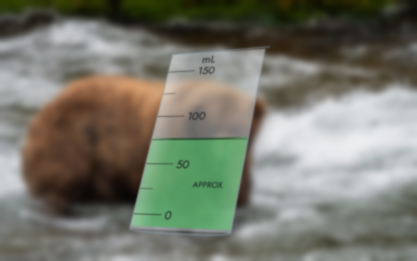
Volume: 75mL
